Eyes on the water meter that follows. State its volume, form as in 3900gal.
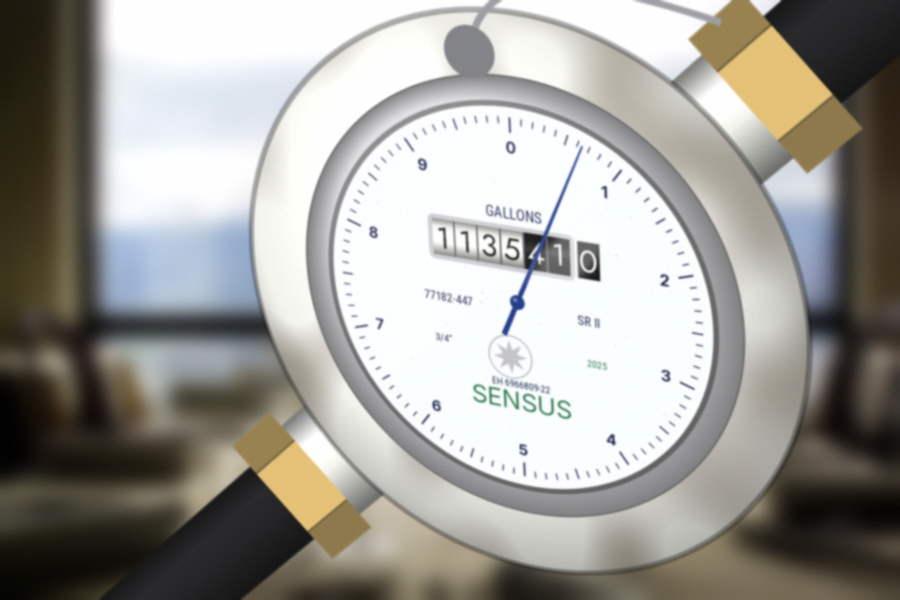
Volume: 1135410.6gal
